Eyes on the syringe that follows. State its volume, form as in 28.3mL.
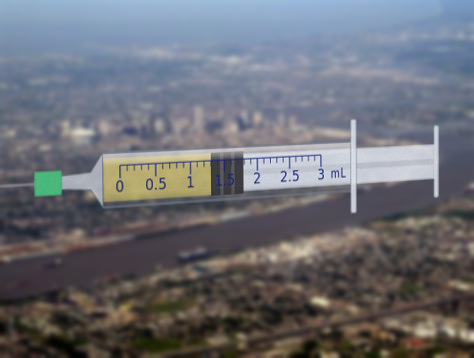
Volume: 1.3mL
